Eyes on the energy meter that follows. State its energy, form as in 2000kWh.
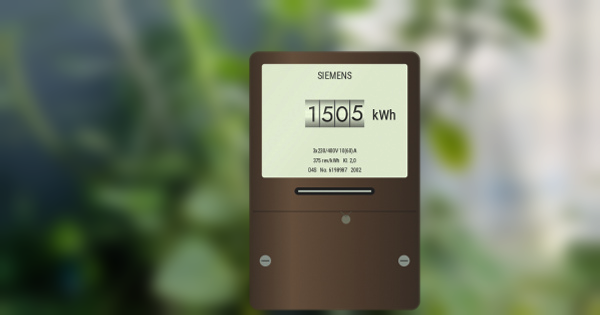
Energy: 1505kWh
